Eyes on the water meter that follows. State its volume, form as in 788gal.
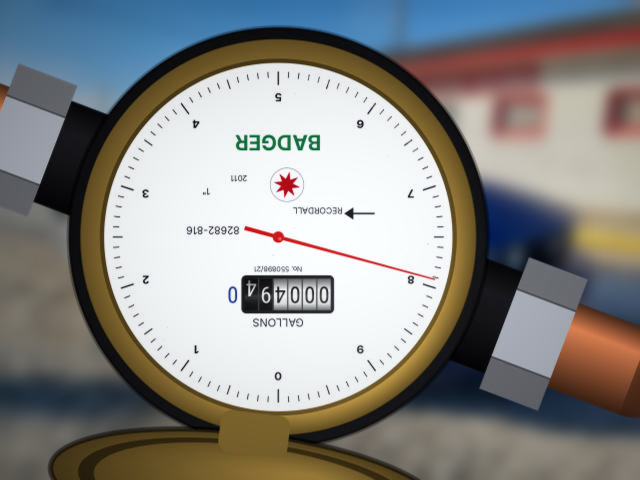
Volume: 4937.9gal
